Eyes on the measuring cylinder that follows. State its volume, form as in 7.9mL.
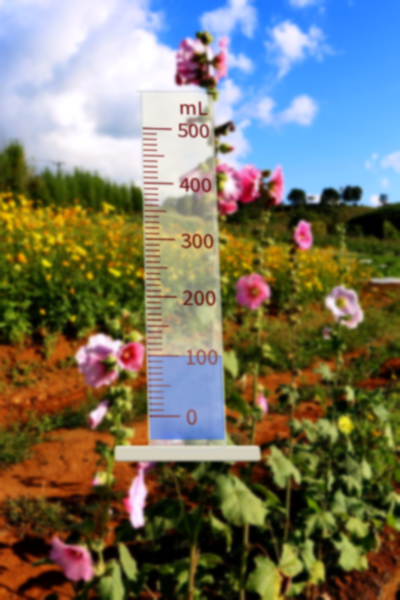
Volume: 100mL
